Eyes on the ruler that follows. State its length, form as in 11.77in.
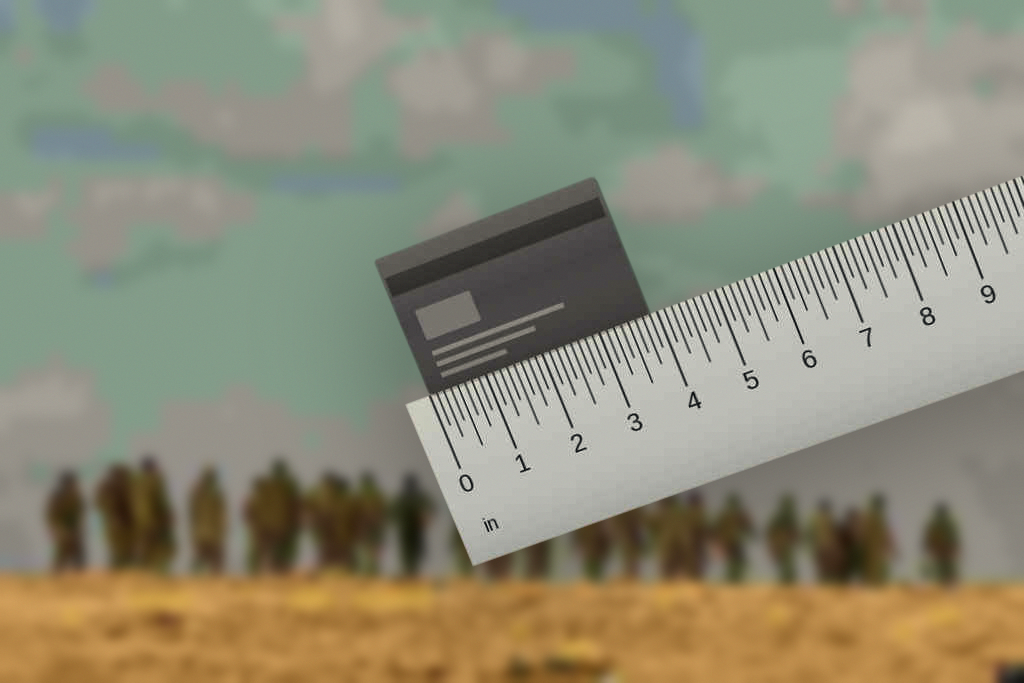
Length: 3.875in
